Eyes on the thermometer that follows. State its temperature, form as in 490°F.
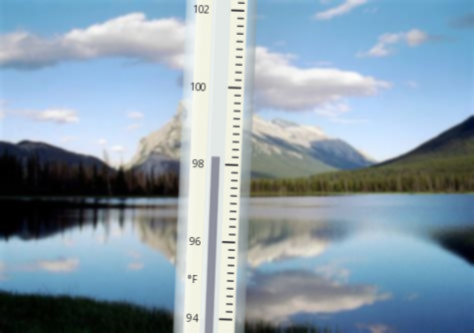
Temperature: 98.2°F
